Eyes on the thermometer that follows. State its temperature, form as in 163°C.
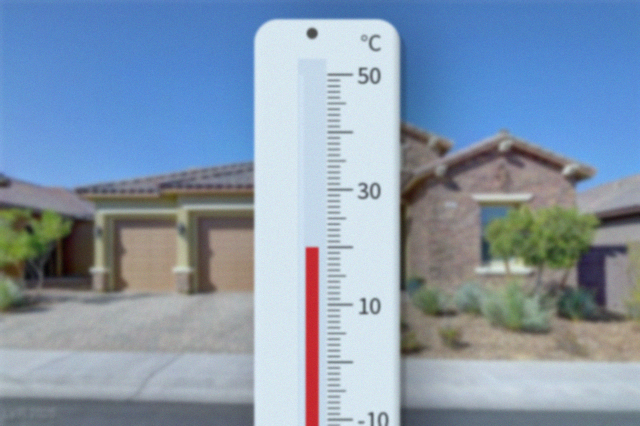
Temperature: 20°C
